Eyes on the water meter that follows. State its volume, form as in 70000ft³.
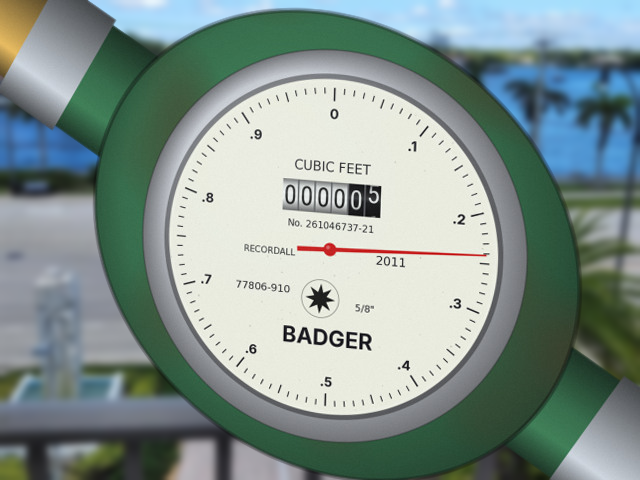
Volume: 5.24ft³
